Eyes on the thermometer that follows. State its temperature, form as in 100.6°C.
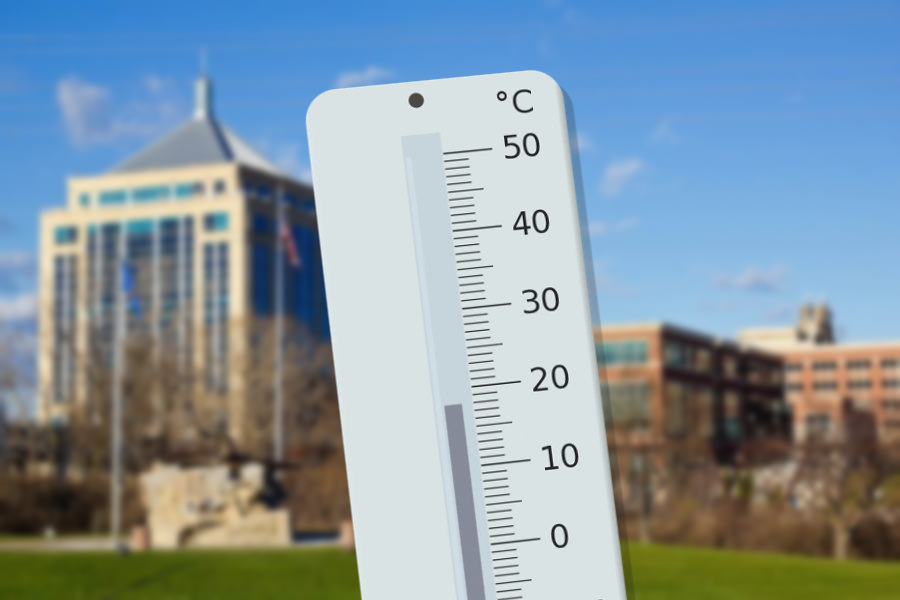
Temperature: 18°C
